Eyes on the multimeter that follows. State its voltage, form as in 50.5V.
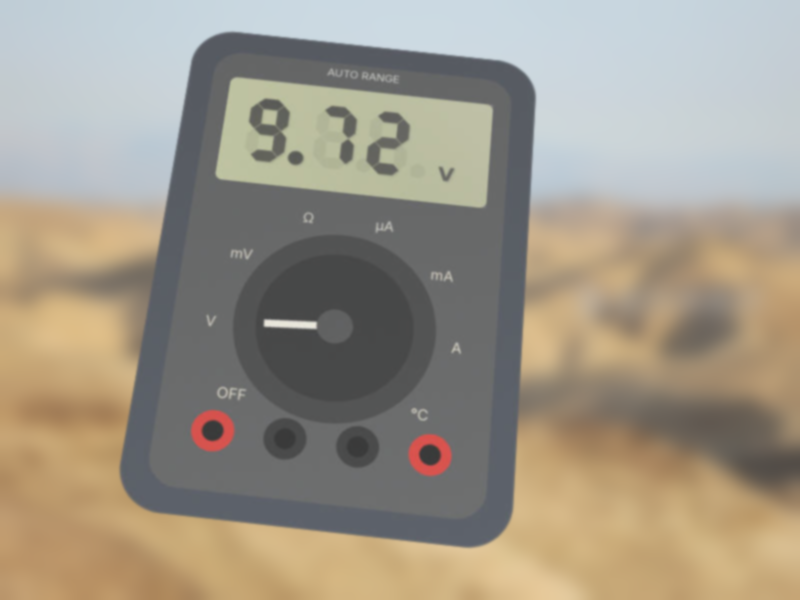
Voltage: 9.72V
